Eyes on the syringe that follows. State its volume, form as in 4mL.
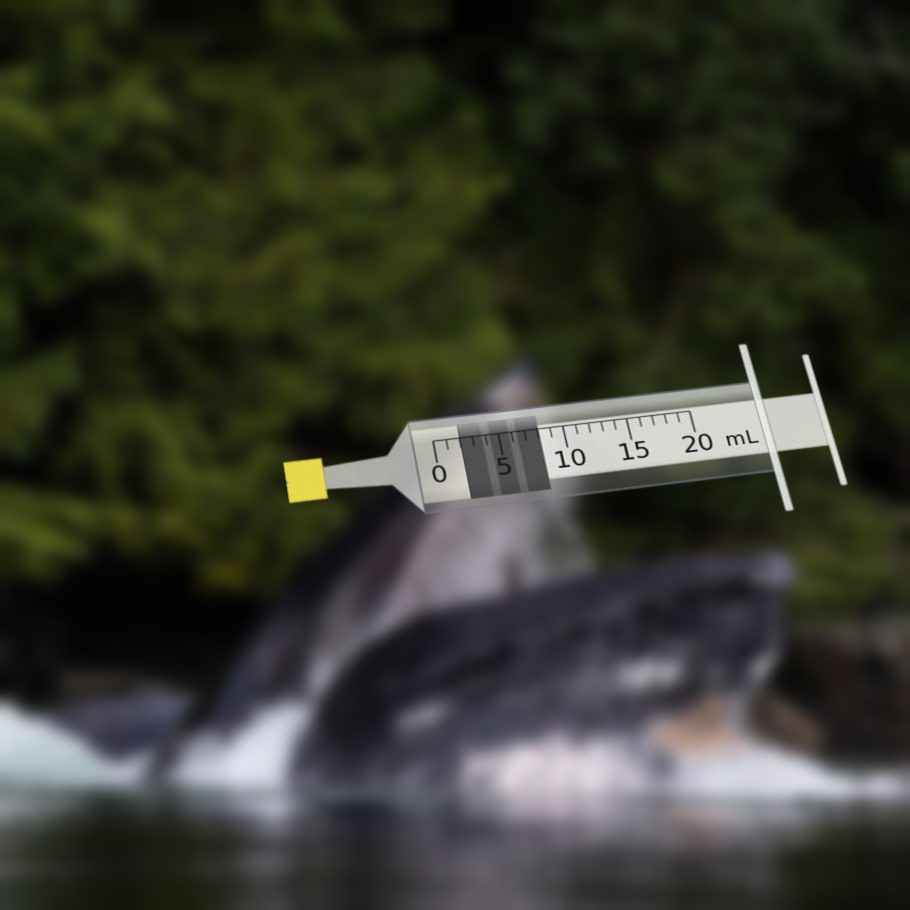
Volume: 2mL
